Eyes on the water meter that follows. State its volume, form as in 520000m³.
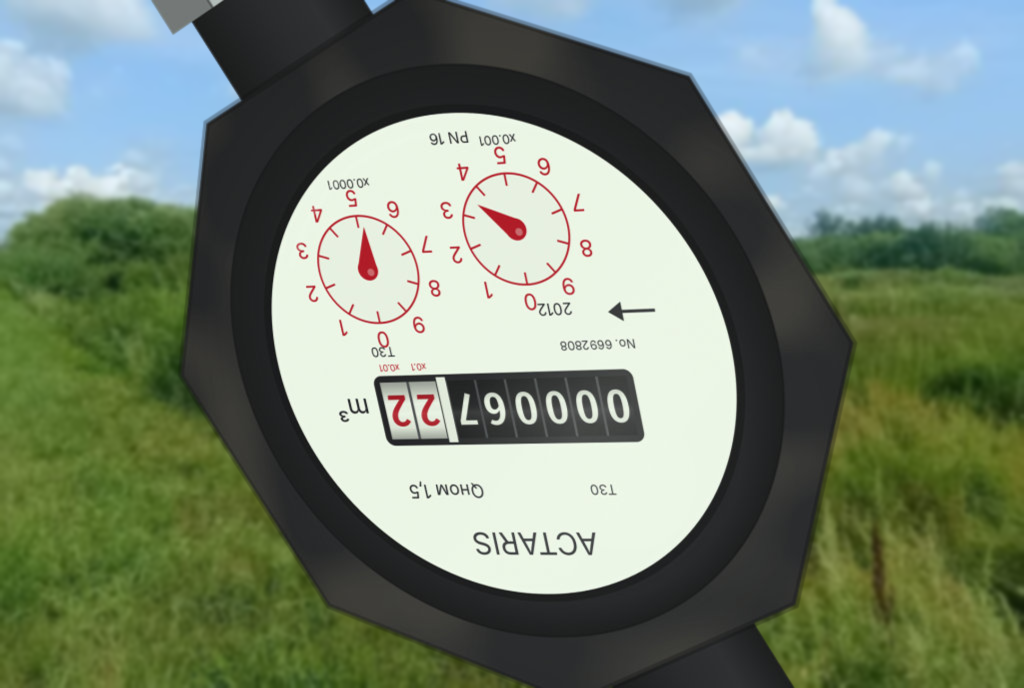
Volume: 67.2235m³
